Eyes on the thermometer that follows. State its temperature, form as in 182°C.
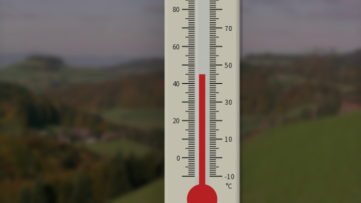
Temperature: 45°C
